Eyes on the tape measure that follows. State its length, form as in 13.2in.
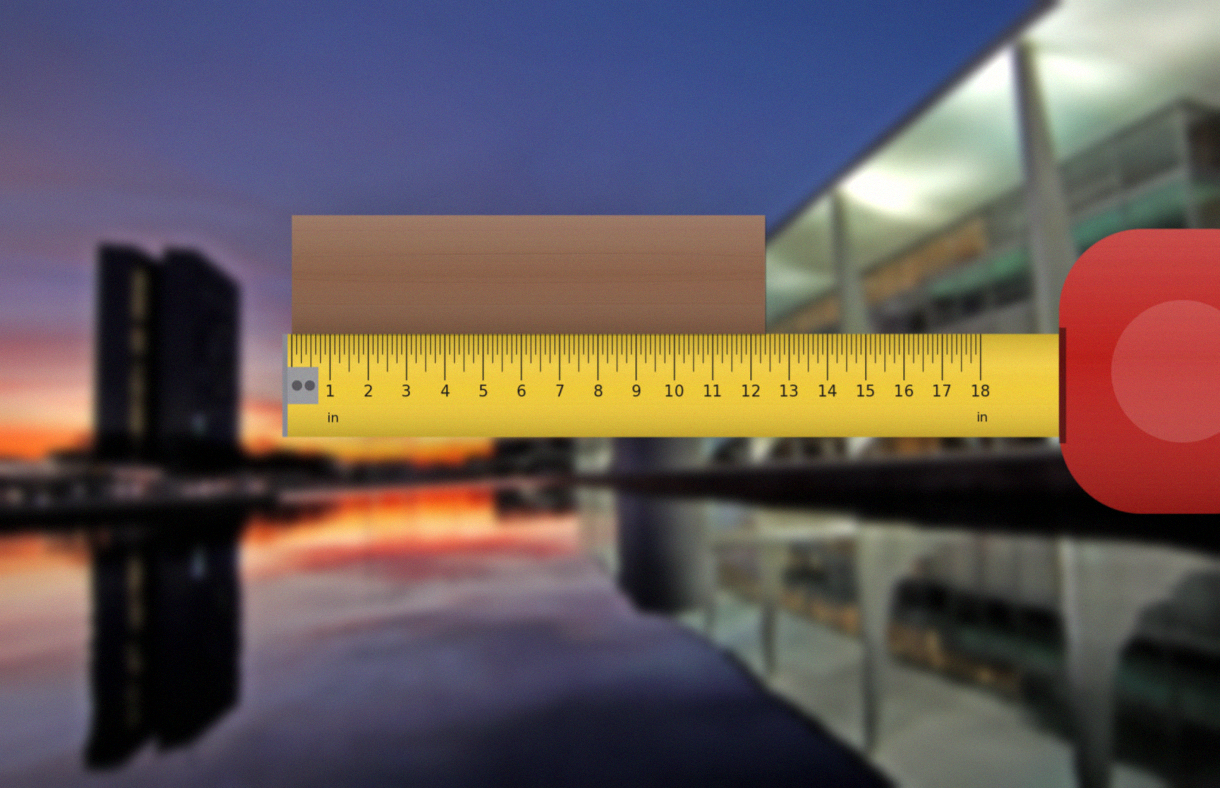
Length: 12.375in
